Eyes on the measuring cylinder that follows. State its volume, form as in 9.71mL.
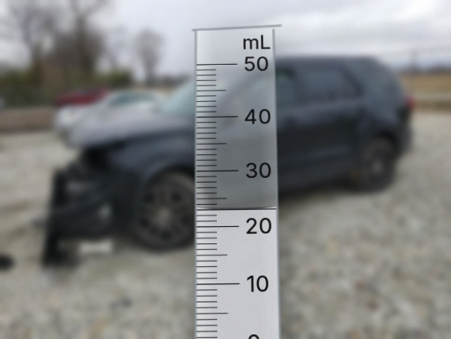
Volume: 23mL
